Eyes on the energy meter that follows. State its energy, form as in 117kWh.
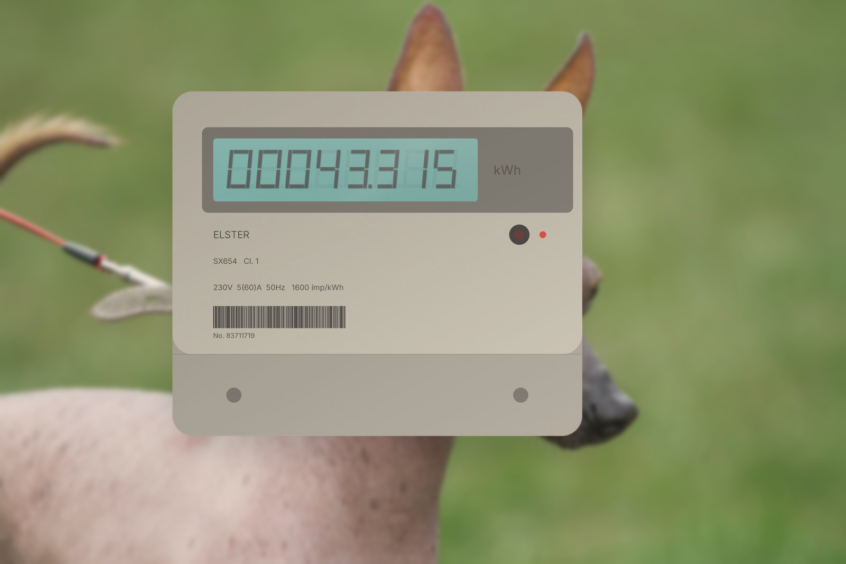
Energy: 43.315kWh
